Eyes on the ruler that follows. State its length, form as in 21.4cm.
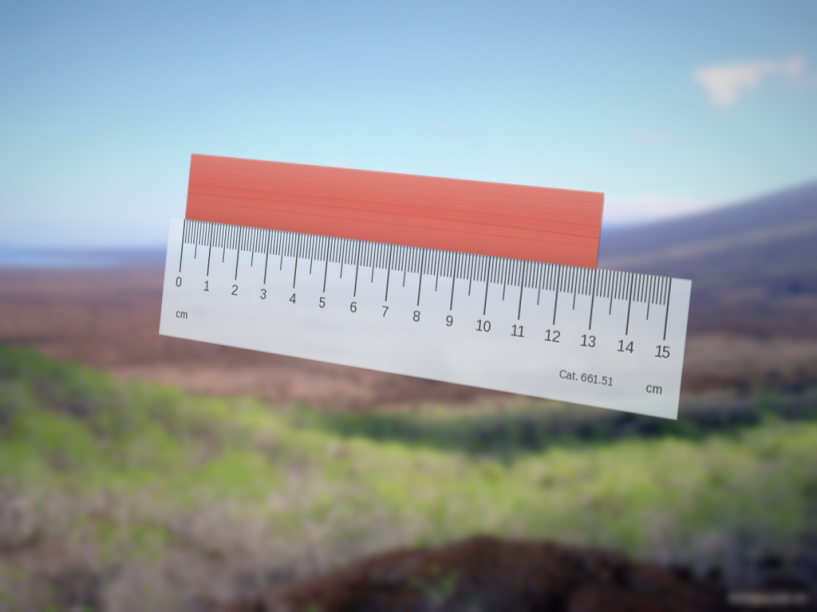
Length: 13cm
